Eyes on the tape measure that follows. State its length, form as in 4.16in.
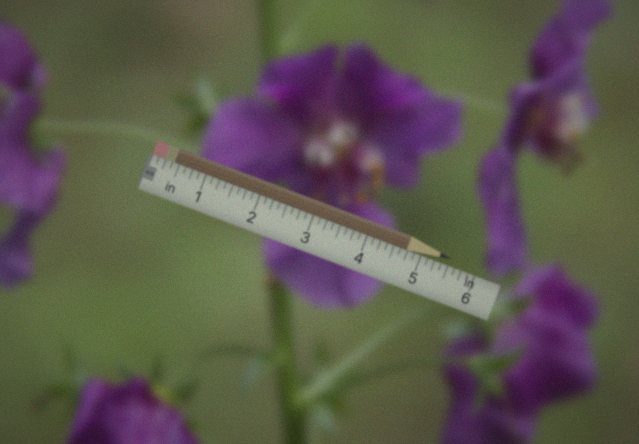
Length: 5.5in
